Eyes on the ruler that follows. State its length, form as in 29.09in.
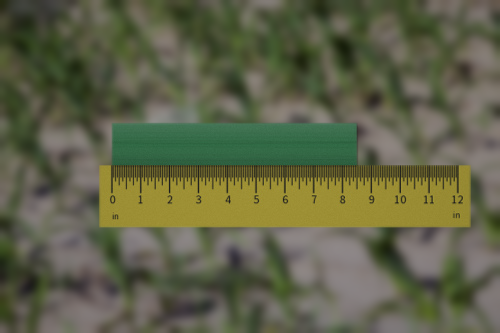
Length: 8.5in
